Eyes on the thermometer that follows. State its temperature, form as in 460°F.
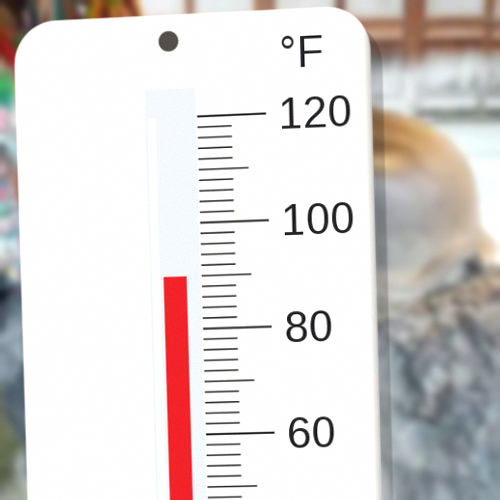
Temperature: 90°F
